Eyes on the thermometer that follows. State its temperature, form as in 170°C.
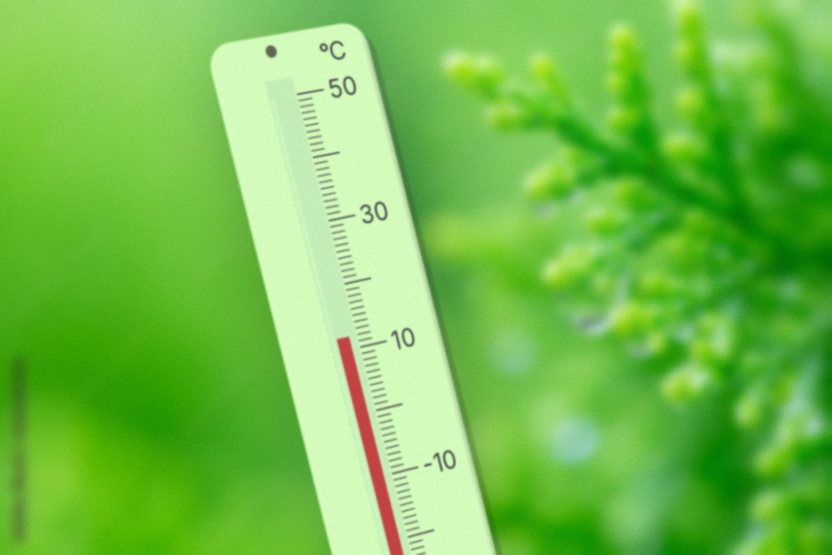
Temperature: 12°C
